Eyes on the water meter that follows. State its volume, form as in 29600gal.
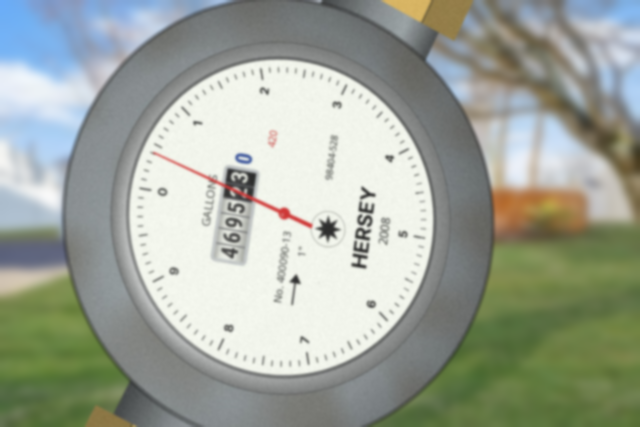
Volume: 4695230.4gal
